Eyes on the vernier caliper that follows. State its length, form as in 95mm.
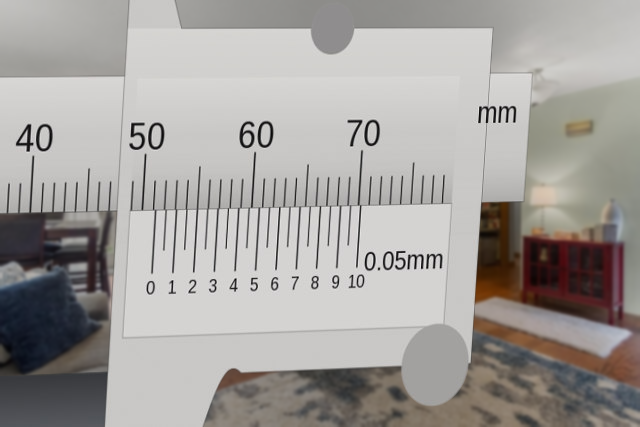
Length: 51.2mm
